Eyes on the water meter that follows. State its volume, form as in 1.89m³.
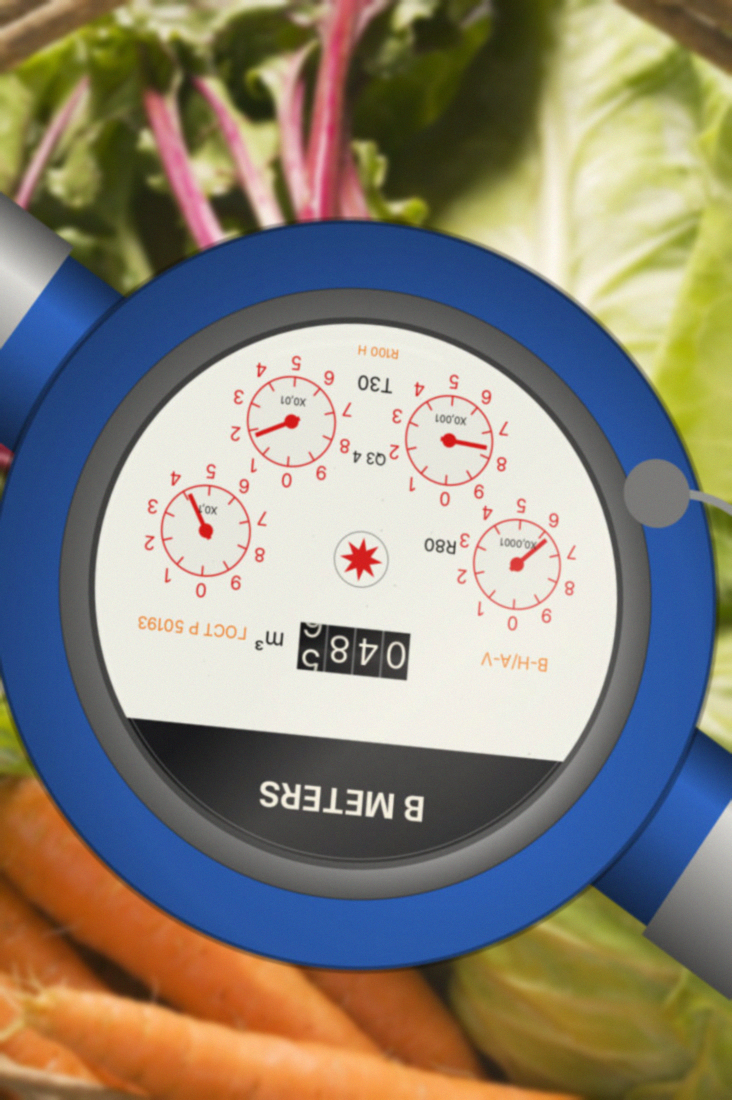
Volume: 485.4176m³
